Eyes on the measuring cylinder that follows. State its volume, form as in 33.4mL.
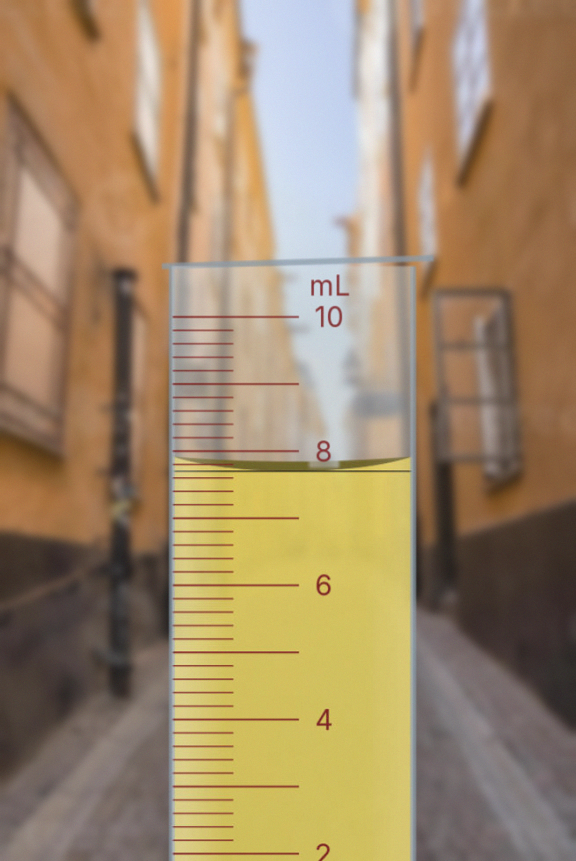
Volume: 7.7mL
